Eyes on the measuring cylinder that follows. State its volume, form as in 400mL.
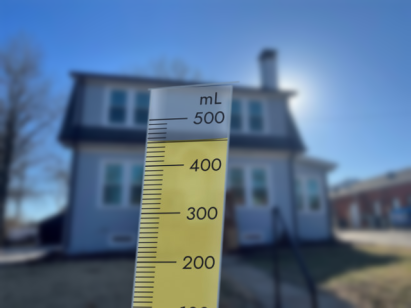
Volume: 450mL
